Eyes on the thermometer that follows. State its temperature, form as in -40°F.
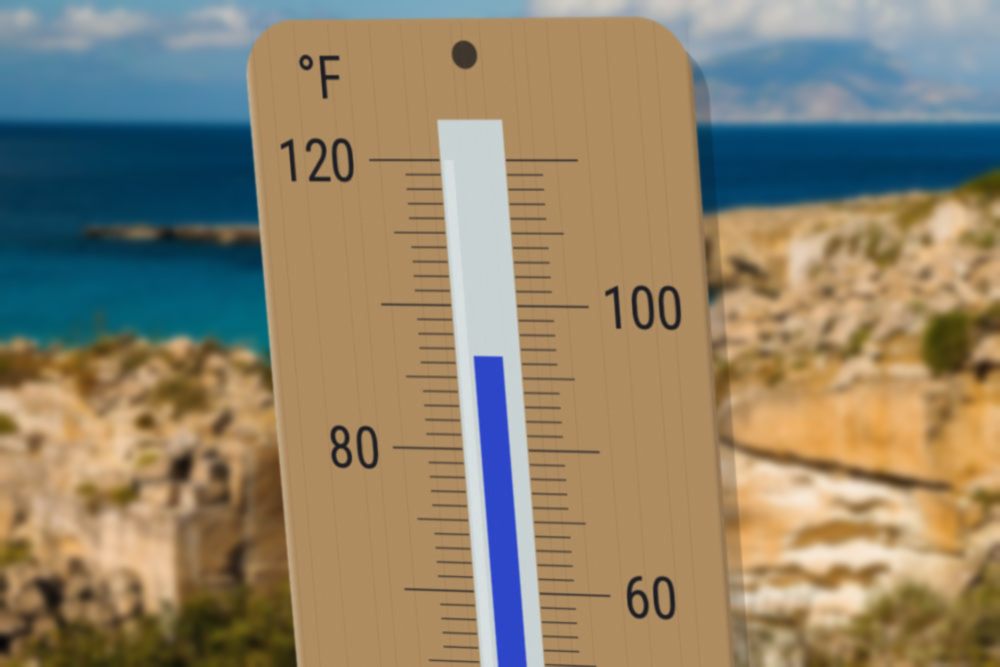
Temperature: 93°F
